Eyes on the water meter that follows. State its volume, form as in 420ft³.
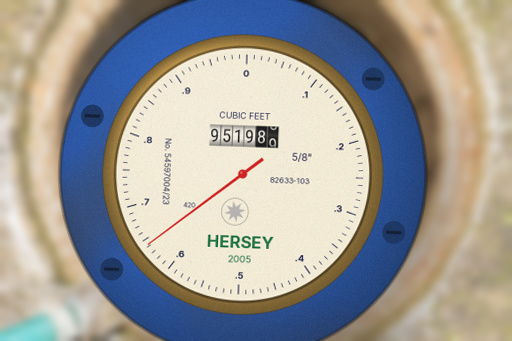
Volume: 951988.64ft³
